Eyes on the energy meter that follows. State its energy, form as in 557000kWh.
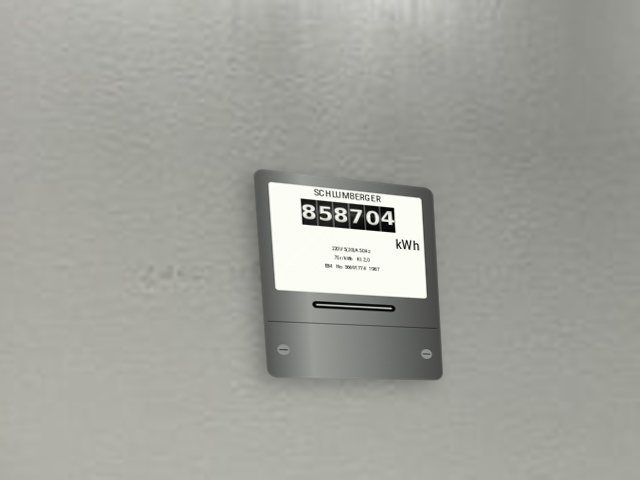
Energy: 858704kWh
